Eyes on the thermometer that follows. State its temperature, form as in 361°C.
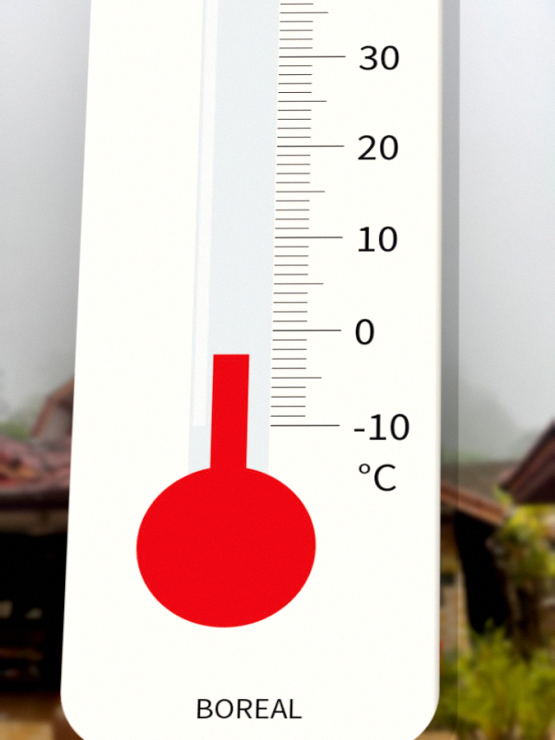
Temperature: -2.5°C
